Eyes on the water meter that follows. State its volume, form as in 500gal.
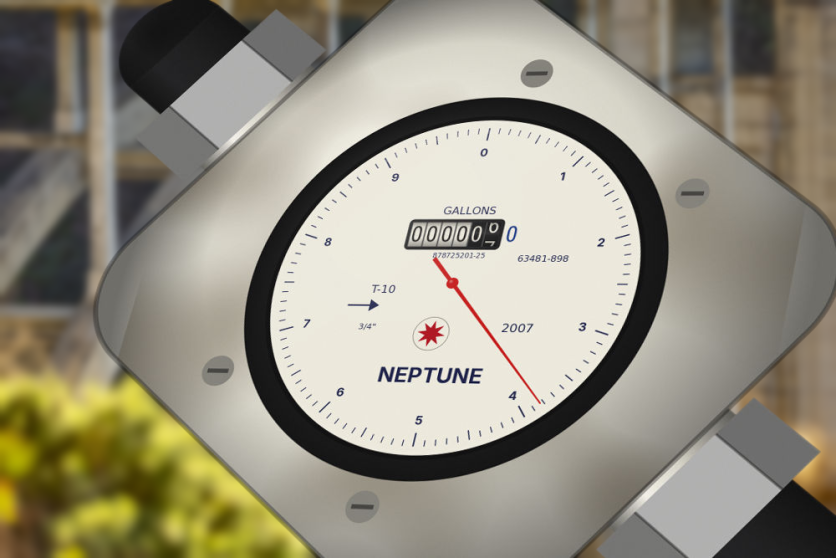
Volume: 63.8gal
